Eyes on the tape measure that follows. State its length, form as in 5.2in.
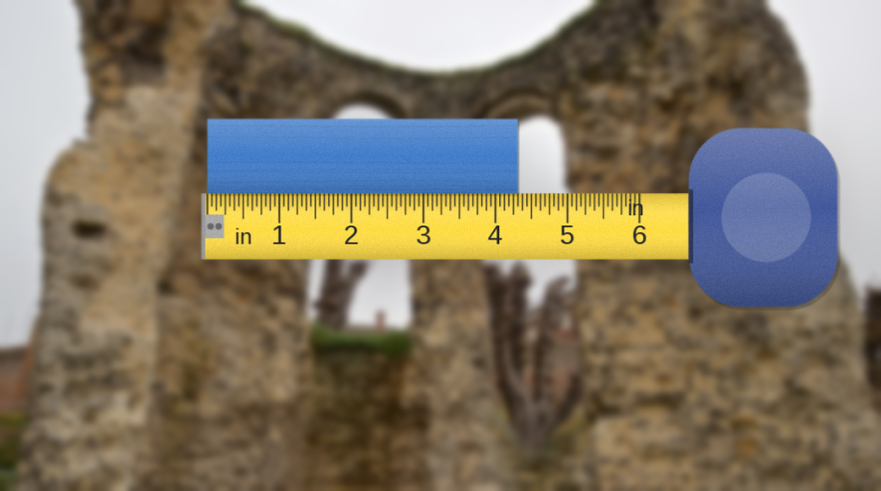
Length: 4.3125in
